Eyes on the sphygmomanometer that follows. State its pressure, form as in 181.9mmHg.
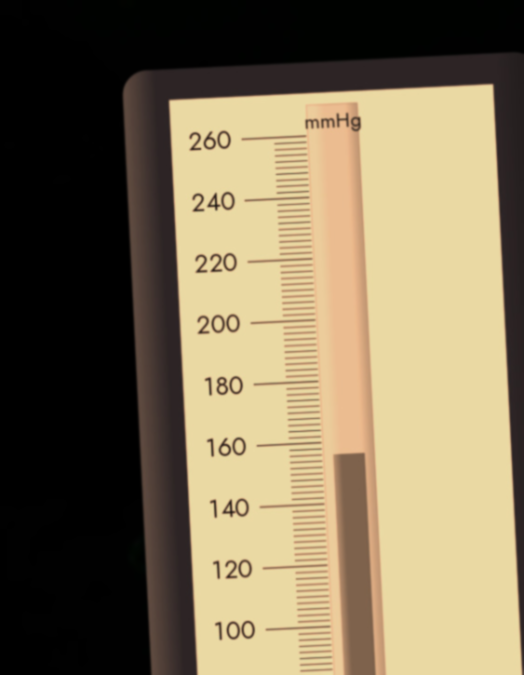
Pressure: 156mmHg
